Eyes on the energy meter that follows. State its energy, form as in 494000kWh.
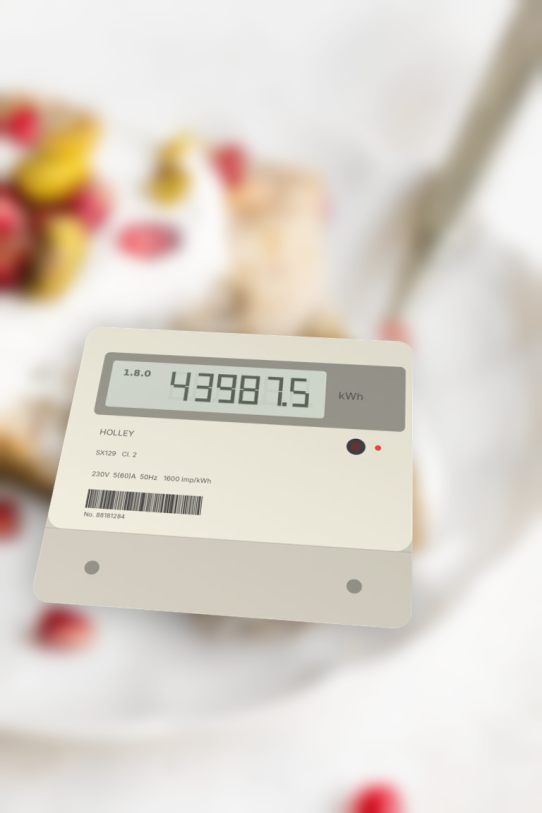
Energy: 43987.5kWh
